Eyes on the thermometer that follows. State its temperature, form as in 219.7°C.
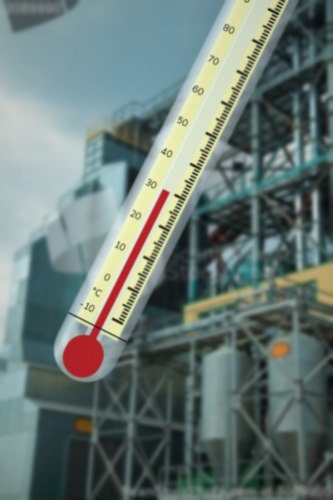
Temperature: 30°C
